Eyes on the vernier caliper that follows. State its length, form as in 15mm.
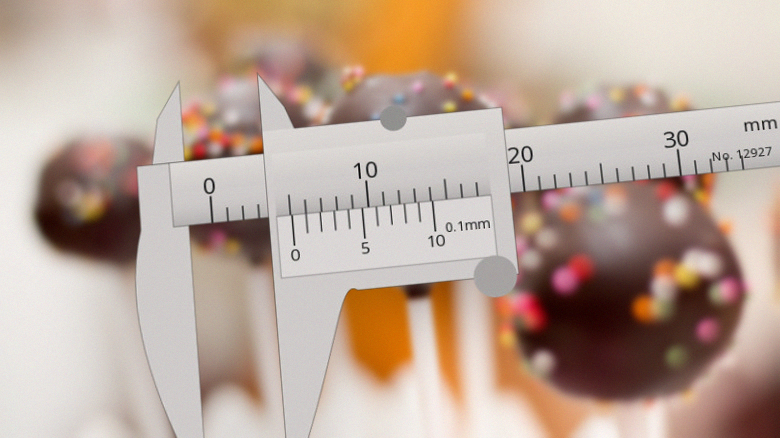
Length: 5.1mm
